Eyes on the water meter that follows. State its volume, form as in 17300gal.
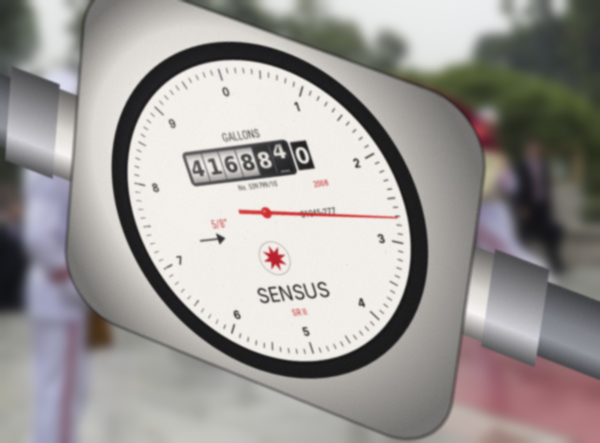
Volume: 4168842.7gal
